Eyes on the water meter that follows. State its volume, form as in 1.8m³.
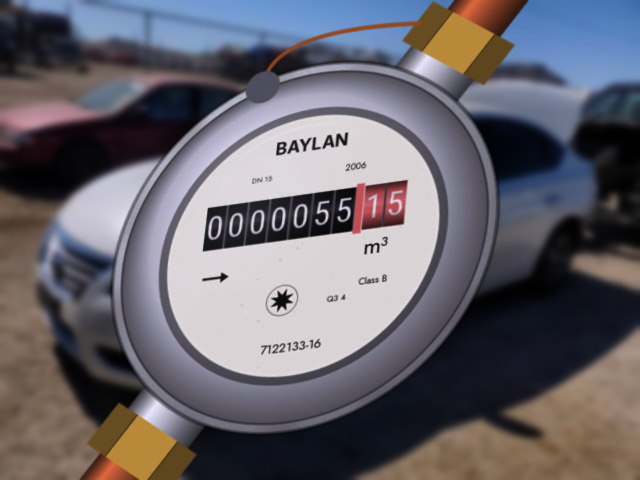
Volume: 55.15m³
